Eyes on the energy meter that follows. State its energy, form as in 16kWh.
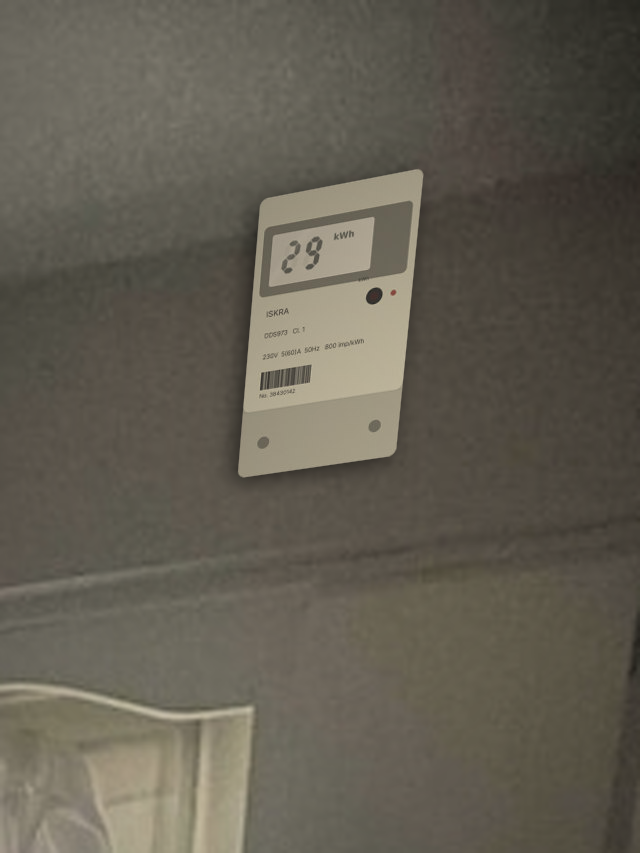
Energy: 29kWh
